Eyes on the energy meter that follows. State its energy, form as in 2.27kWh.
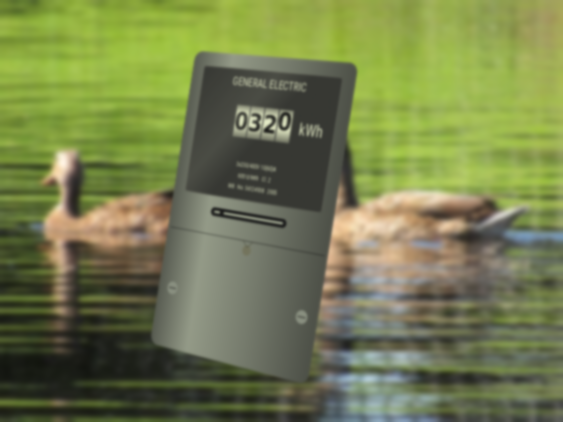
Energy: 320kWh
